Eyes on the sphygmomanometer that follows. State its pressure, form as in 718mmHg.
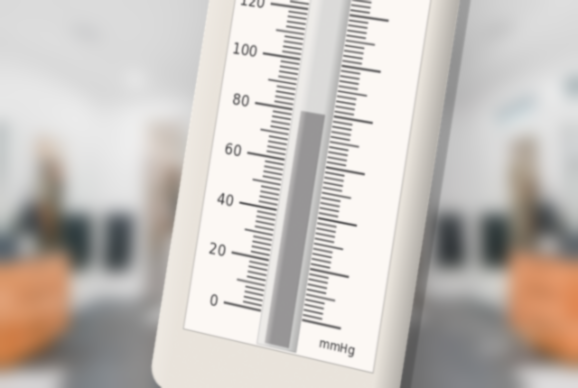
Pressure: 80mmHg
